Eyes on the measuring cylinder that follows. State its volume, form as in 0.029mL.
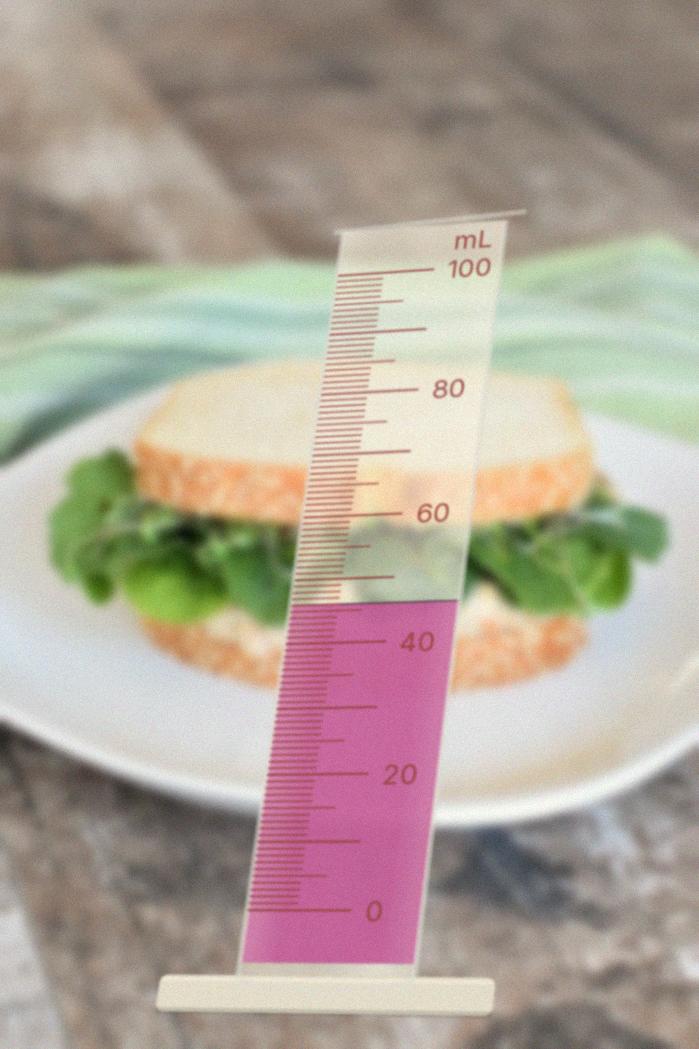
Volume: 46mL
